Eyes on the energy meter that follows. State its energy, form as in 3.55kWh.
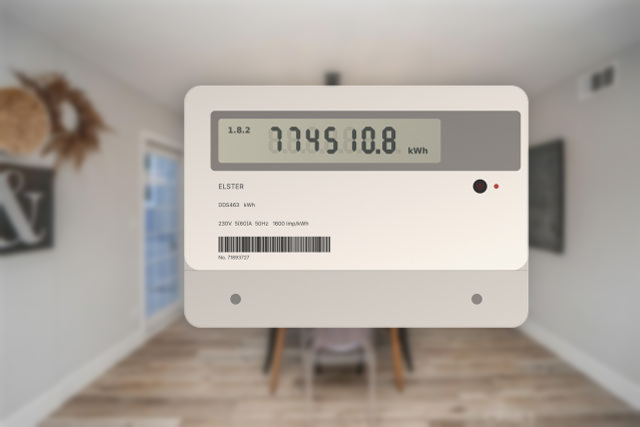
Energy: 774510.8kWh
